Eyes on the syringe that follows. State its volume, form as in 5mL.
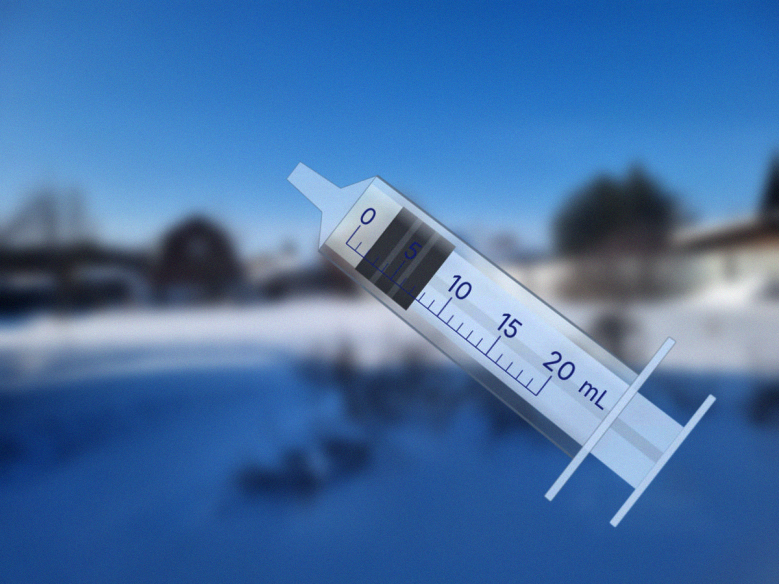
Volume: 2mL
